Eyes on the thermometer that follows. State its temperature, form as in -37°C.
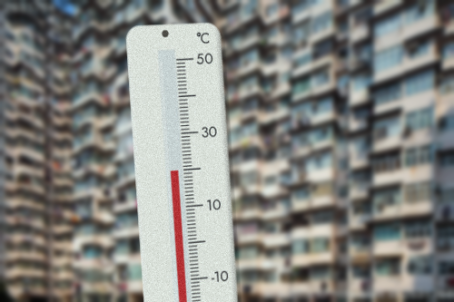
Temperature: 20°C
